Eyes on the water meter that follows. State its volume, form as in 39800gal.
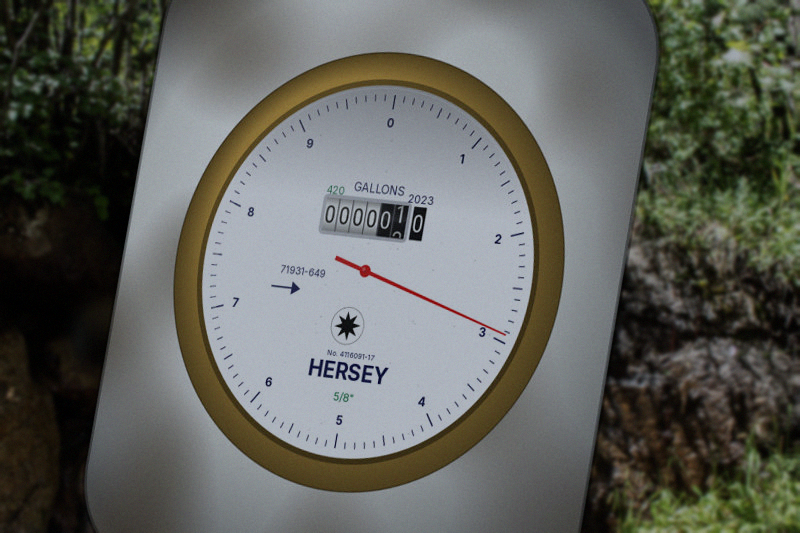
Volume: 12.9gal
